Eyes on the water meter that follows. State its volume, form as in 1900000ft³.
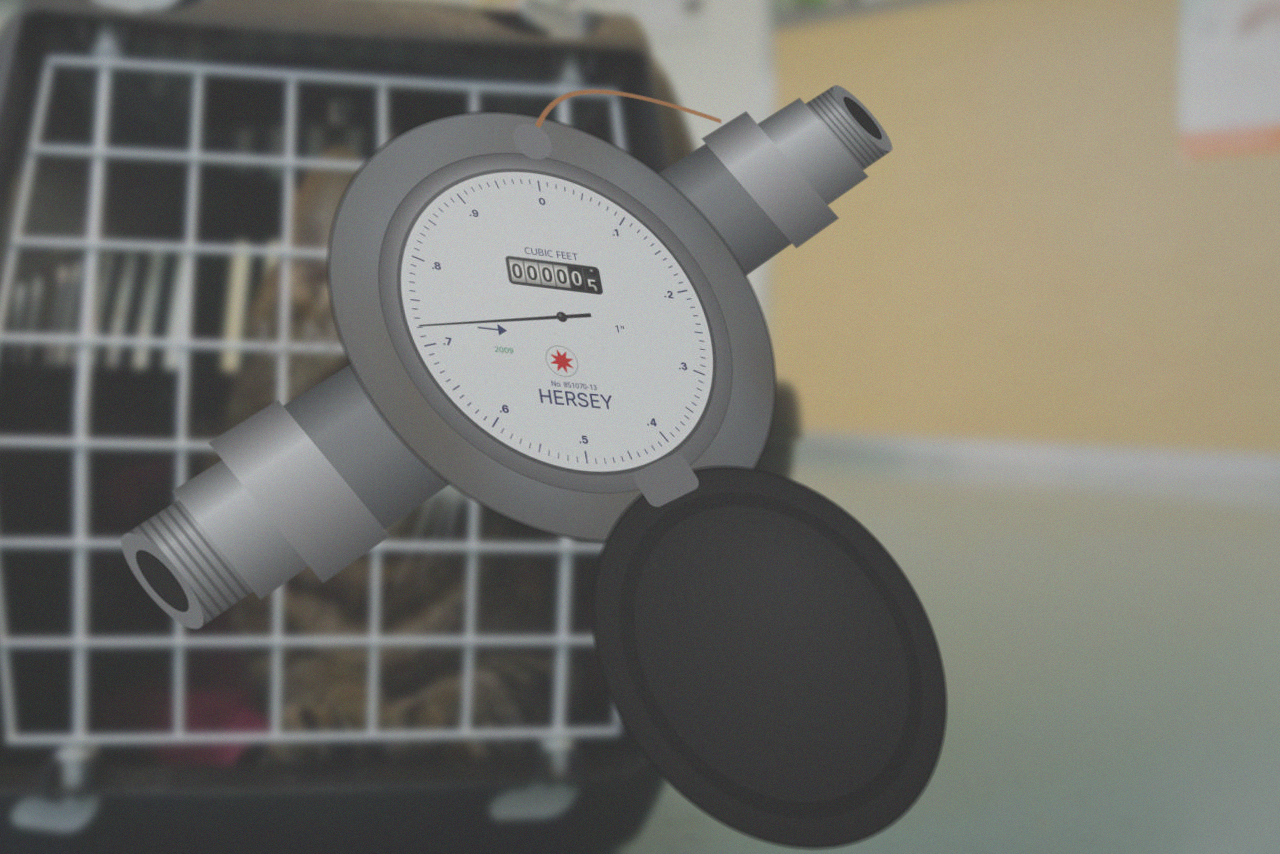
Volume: 4.72ft³
